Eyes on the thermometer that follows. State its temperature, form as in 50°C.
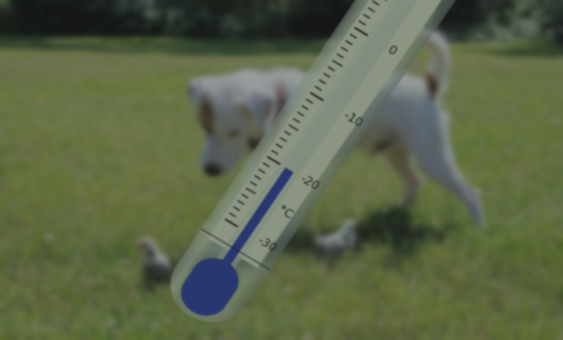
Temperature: -20°C
